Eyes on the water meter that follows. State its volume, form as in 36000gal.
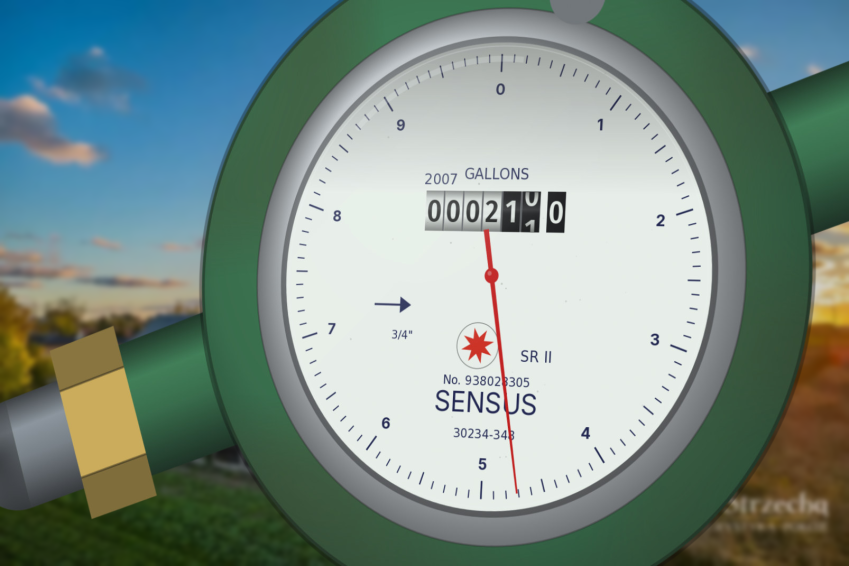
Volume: 2104.7gal
